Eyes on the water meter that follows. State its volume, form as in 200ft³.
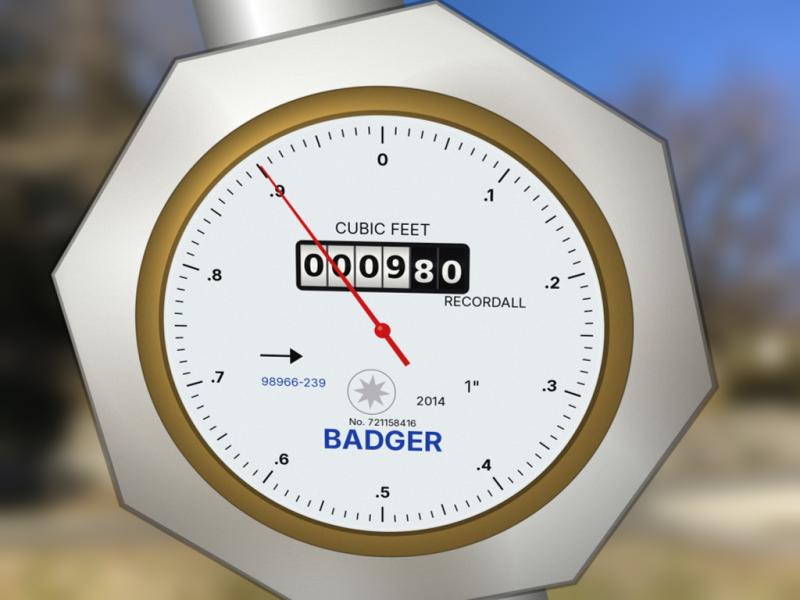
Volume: 979.90ft³
